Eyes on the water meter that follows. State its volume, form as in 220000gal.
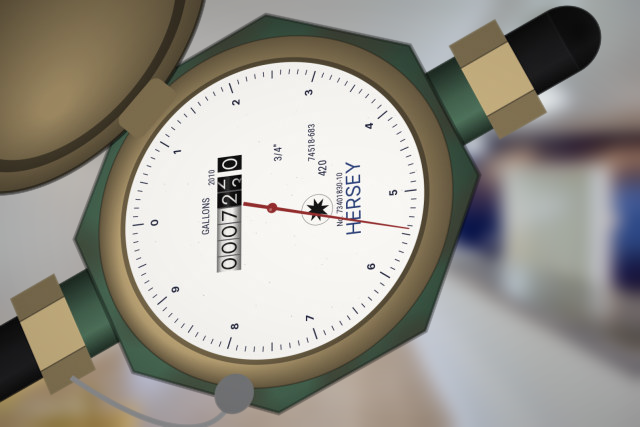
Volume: 7225.4gal
